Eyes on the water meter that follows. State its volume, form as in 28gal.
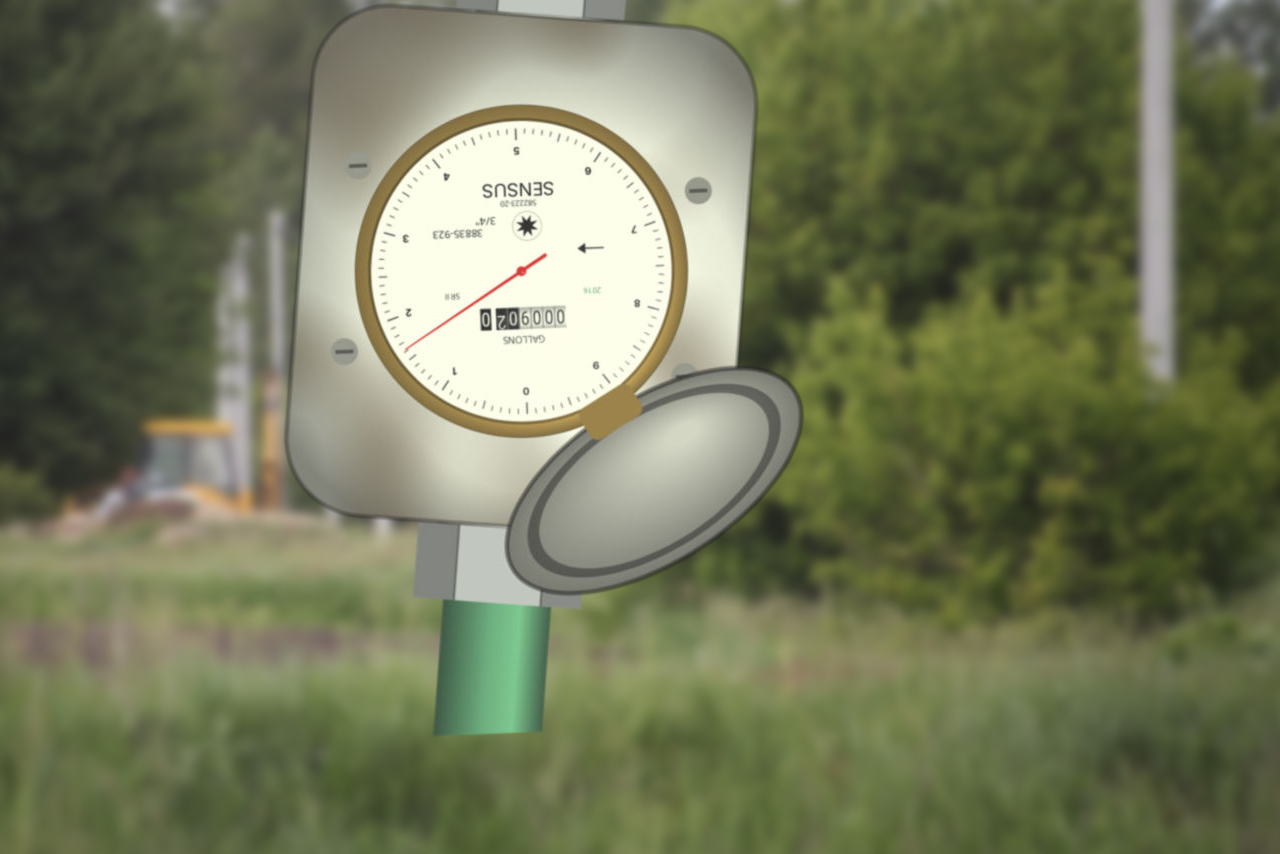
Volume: 9021.6gal
